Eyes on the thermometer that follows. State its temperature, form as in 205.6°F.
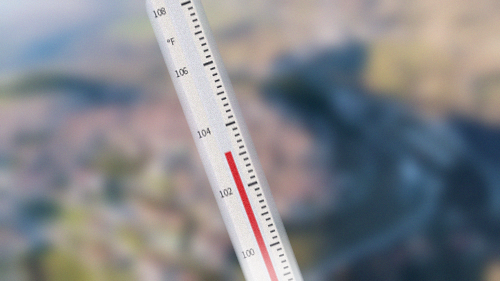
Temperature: 103.2°F
